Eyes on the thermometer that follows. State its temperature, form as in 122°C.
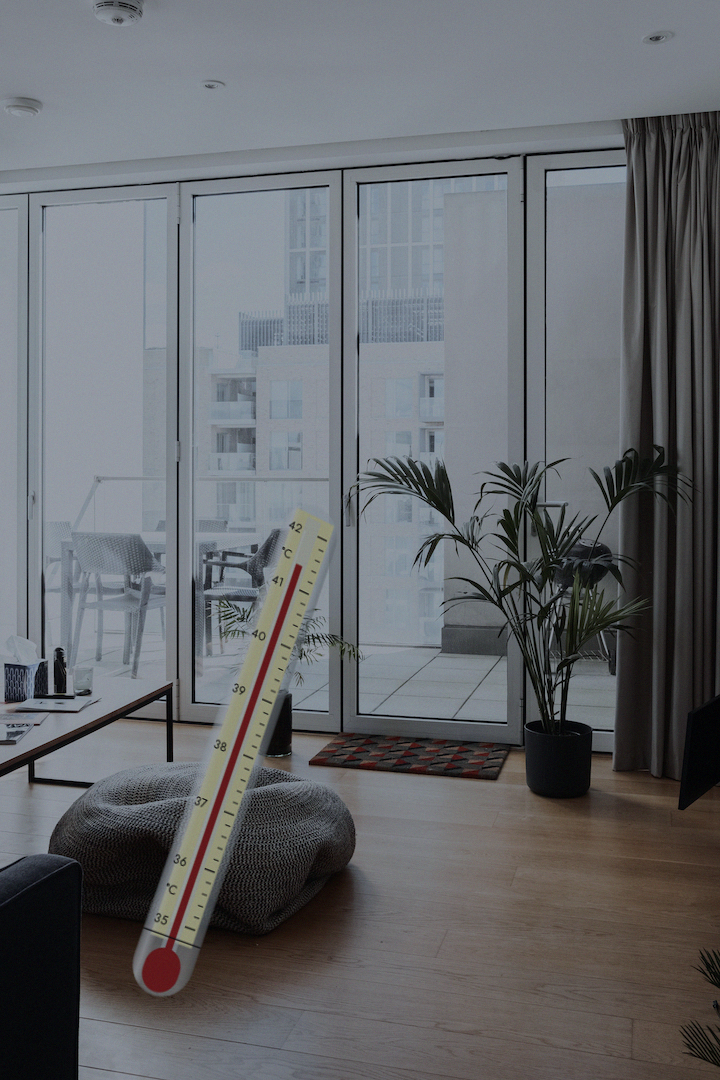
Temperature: 41.4°C
